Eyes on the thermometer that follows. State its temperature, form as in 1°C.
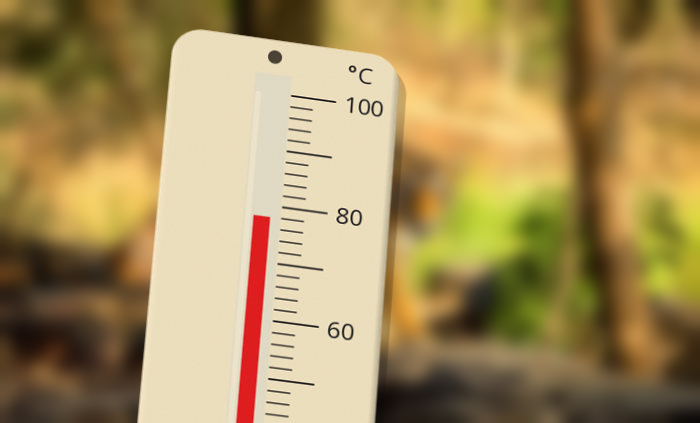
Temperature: 78°C
